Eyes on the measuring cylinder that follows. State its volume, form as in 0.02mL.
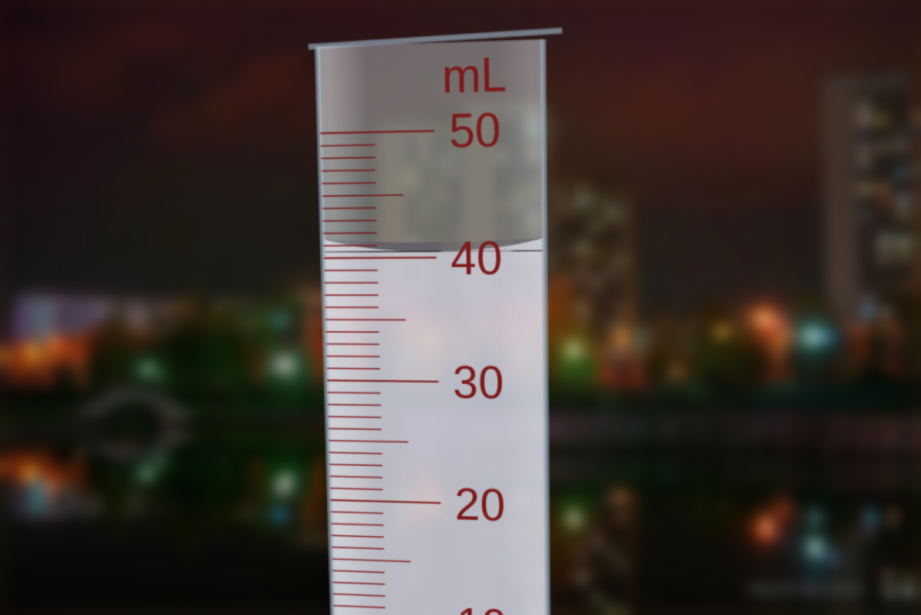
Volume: 40.5mL
